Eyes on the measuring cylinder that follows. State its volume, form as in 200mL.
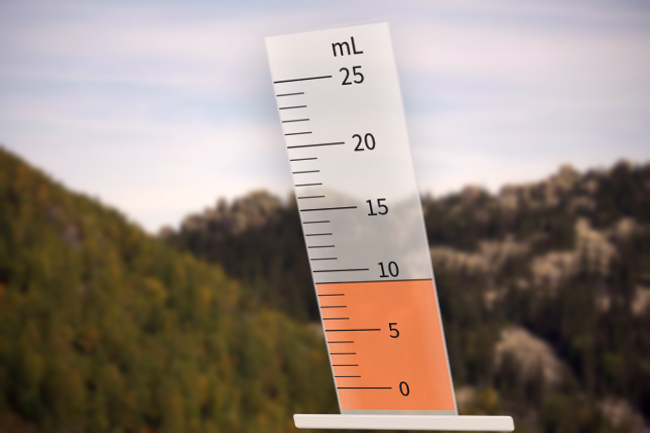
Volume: 9mL
